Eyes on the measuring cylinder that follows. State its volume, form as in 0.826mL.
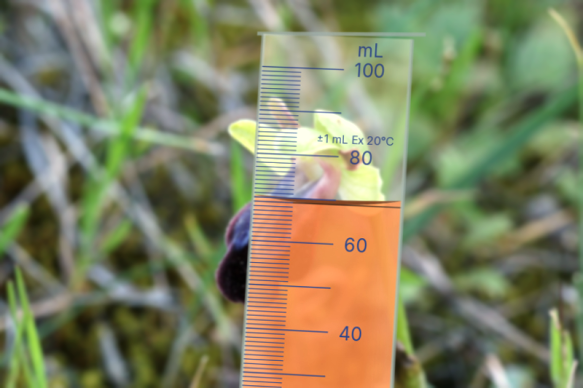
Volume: 69mL
